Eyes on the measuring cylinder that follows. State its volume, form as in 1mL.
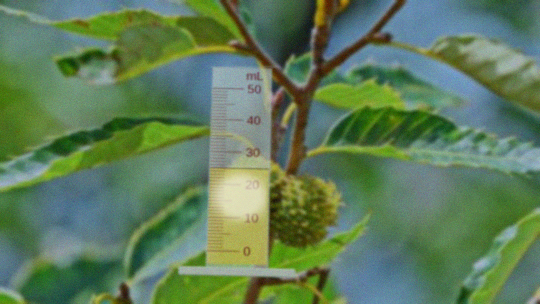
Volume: 25mL
